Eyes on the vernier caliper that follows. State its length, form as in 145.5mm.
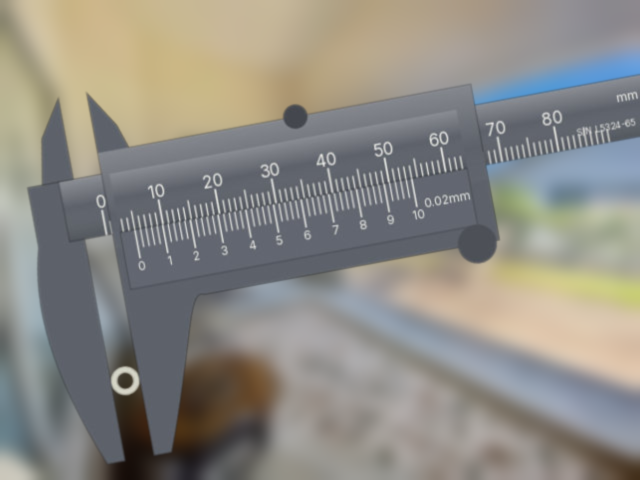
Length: 5.0mm
